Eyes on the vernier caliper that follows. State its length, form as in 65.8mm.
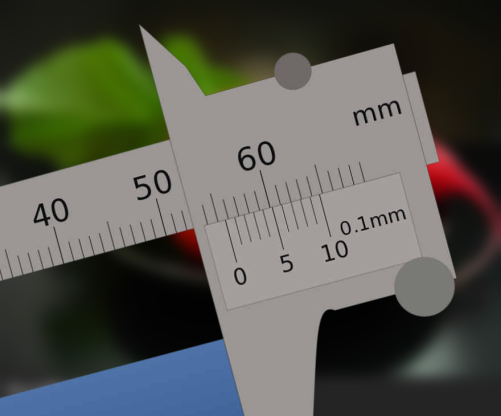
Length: 55.7mm
